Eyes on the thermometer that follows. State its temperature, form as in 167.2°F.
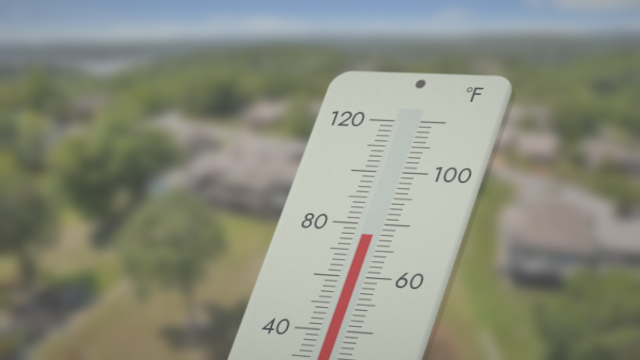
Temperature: 76°F
